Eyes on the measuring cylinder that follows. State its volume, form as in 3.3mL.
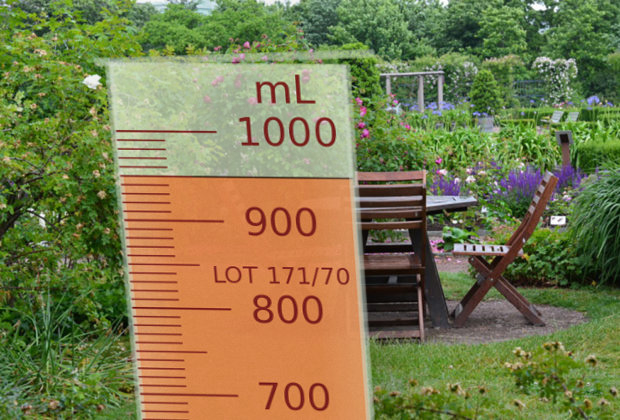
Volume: 950mL
